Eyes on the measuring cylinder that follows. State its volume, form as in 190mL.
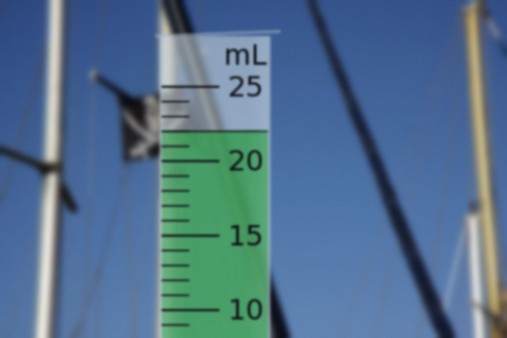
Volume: 22mL
